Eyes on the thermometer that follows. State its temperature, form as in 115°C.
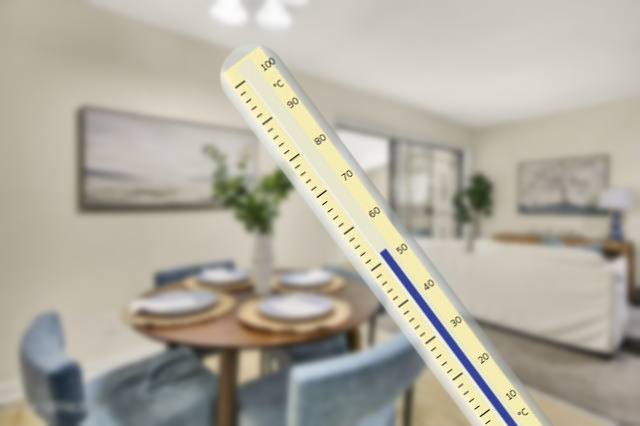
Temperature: 52°C
